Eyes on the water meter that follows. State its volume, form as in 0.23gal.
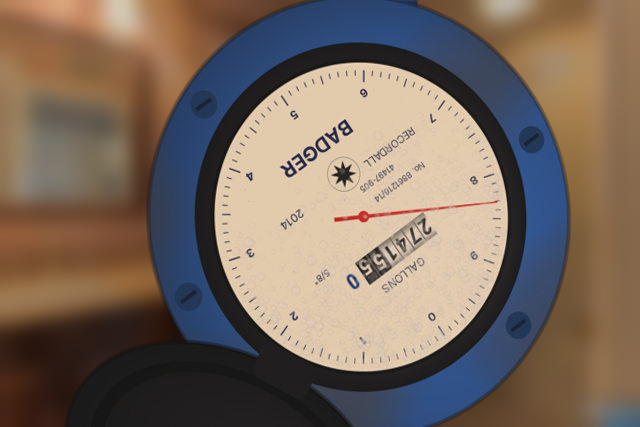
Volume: 2741548.3gal
